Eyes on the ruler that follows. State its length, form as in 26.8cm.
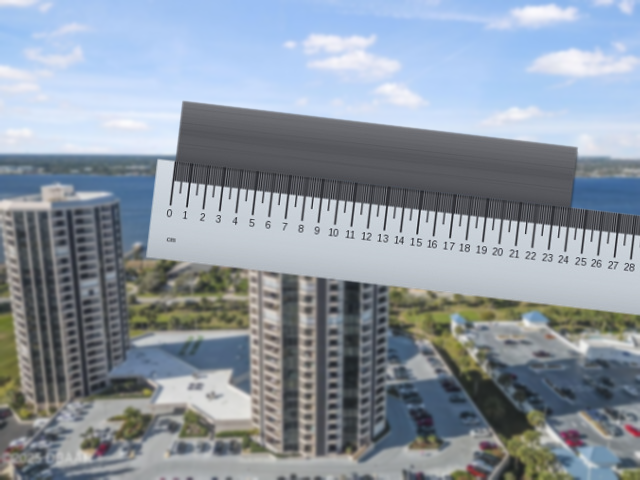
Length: 24cm
